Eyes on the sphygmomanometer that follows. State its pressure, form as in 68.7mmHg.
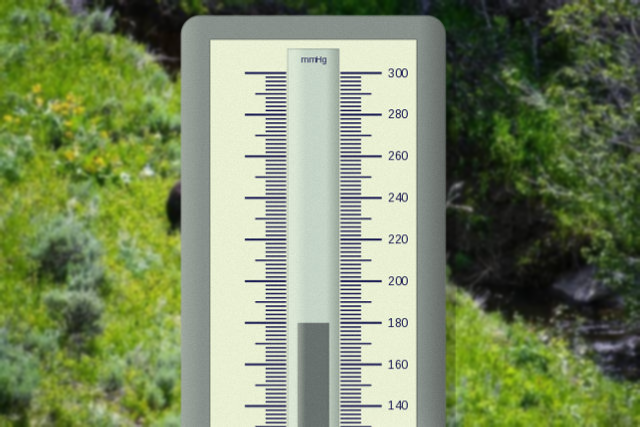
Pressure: 180mmHg
